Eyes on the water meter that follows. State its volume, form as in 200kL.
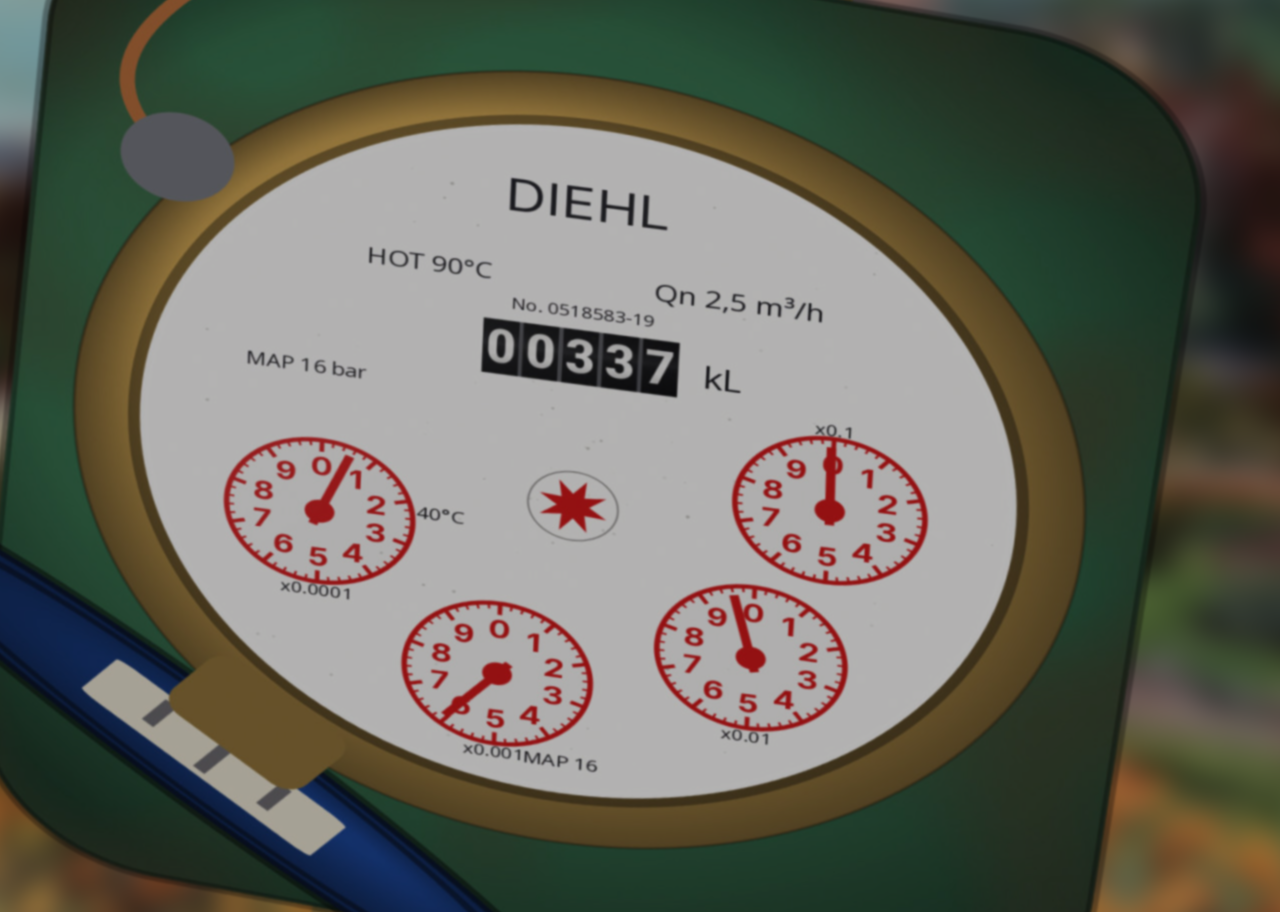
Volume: 336.9960kL
